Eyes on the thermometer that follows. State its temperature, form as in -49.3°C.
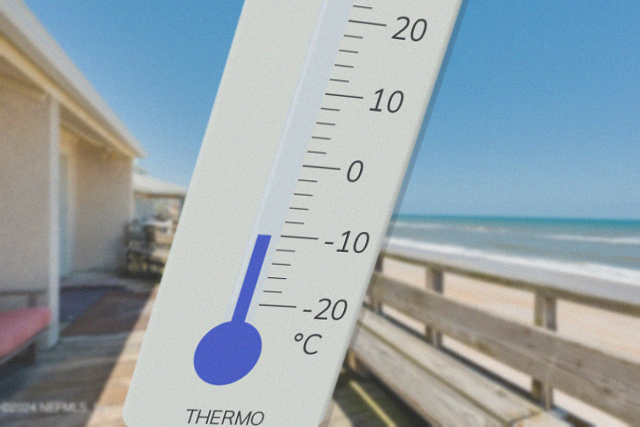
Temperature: -10°C
